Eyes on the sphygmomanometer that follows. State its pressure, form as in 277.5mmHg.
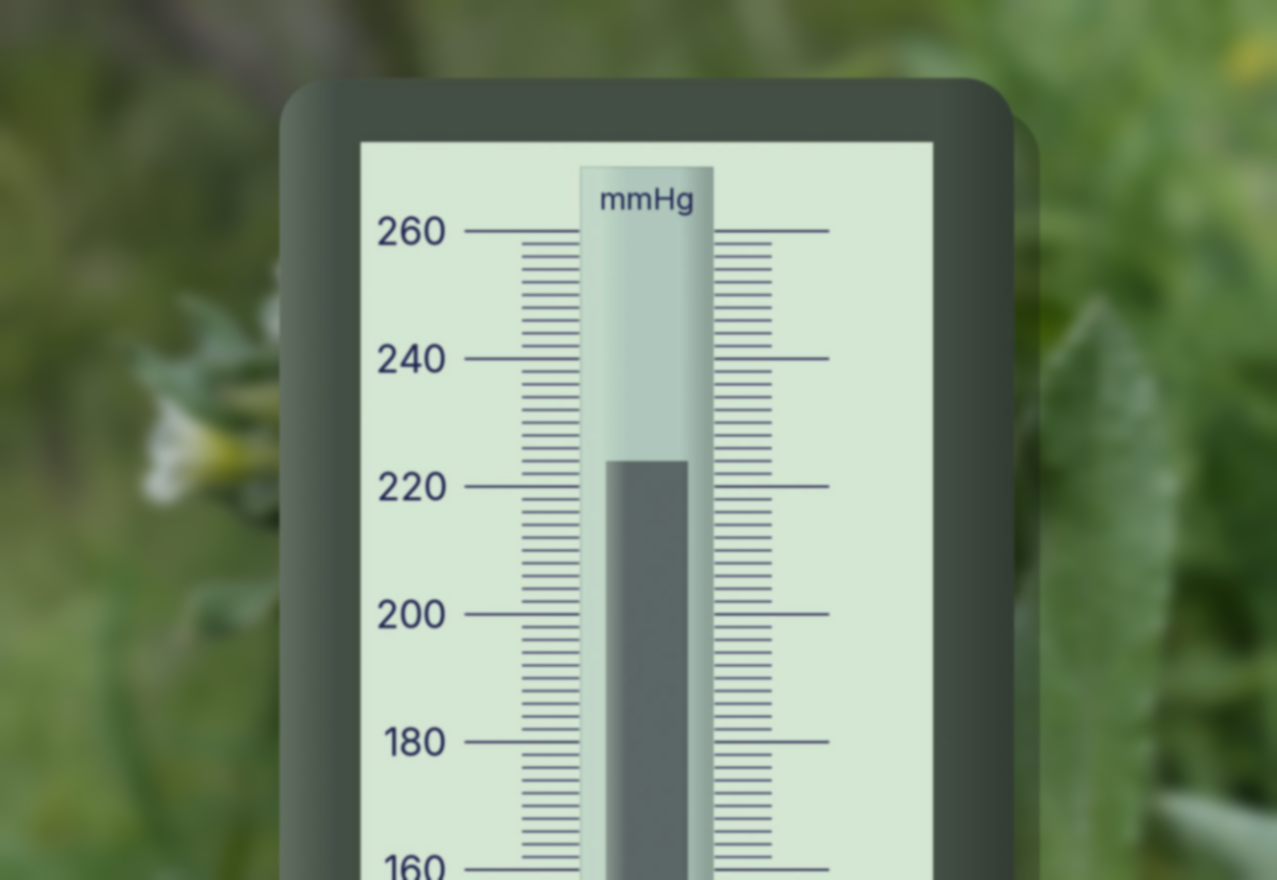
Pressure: 224mmHg
